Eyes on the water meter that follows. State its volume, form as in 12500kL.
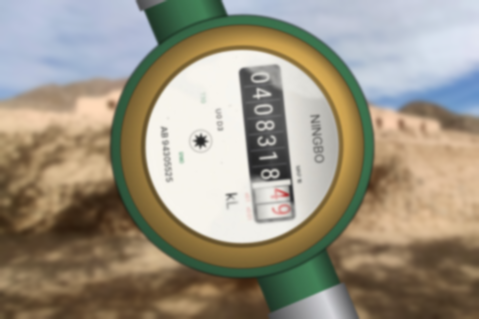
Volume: 408318.49kL
